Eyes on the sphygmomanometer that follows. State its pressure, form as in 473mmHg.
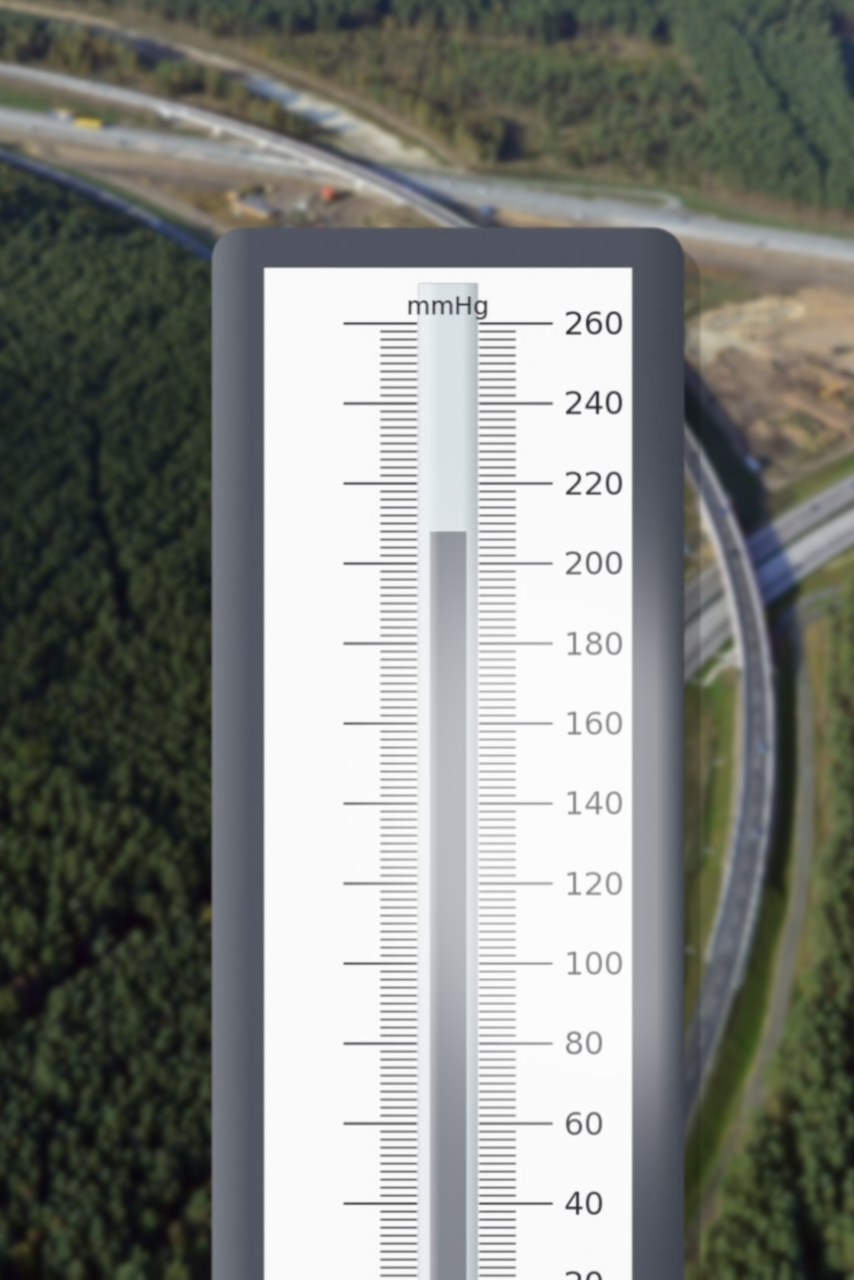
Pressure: 208mmHg
